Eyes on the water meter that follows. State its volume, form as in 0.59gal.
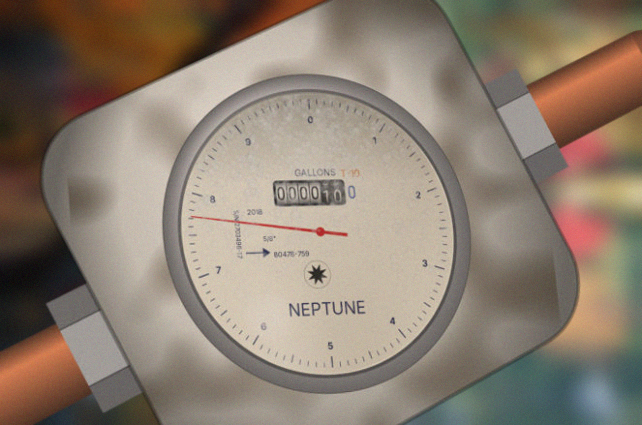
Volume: 97.7gal
